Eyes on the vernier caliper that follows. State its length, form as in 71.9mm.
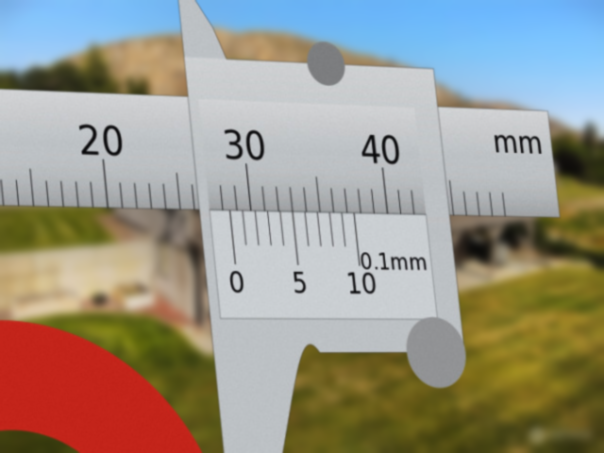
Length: 28.5mm
